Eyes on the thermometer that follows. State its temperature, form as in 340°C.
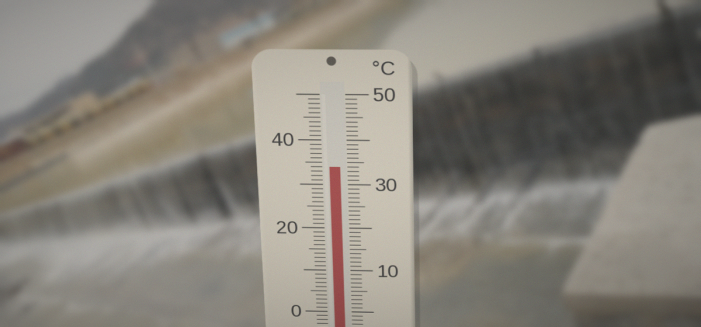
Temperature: 34°C
